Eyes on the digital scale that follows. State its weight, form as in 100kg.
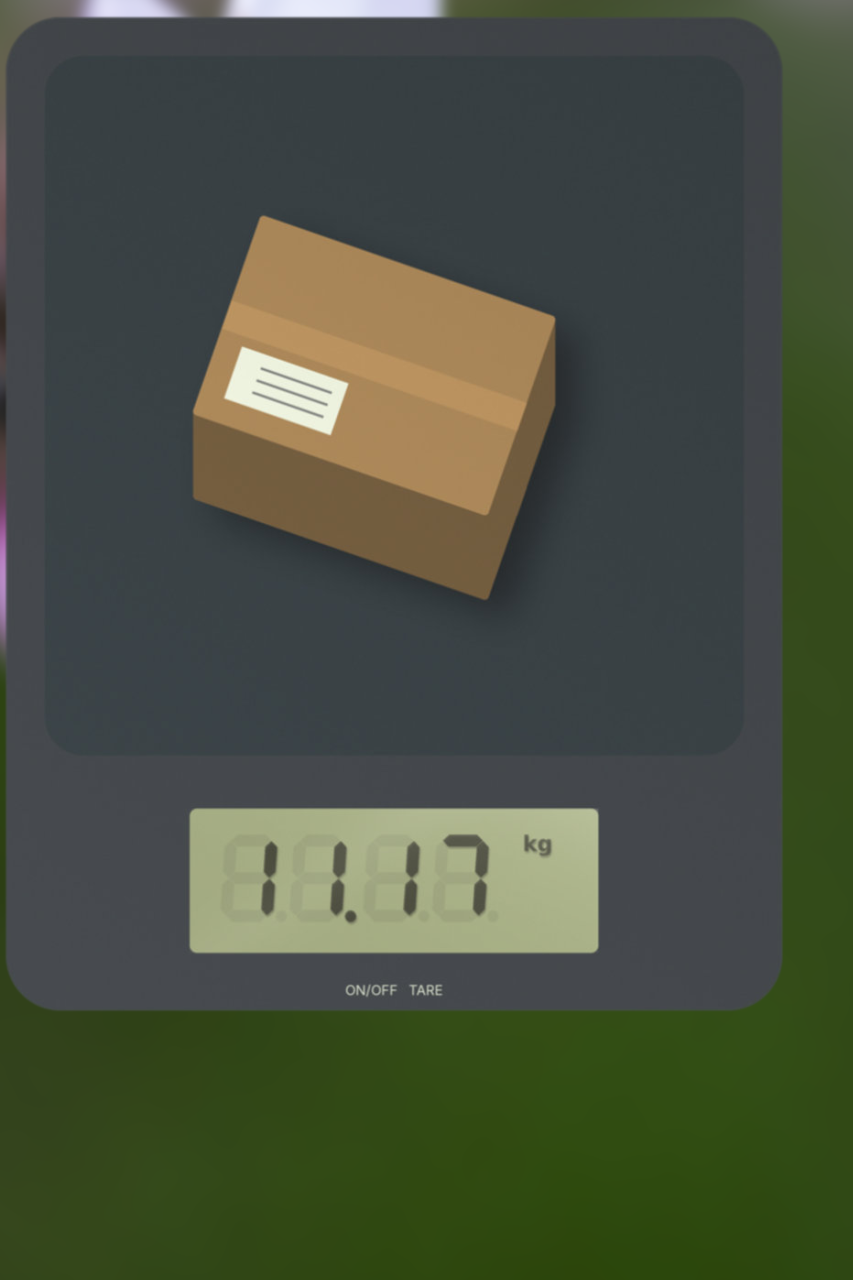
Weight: 11.17kg
